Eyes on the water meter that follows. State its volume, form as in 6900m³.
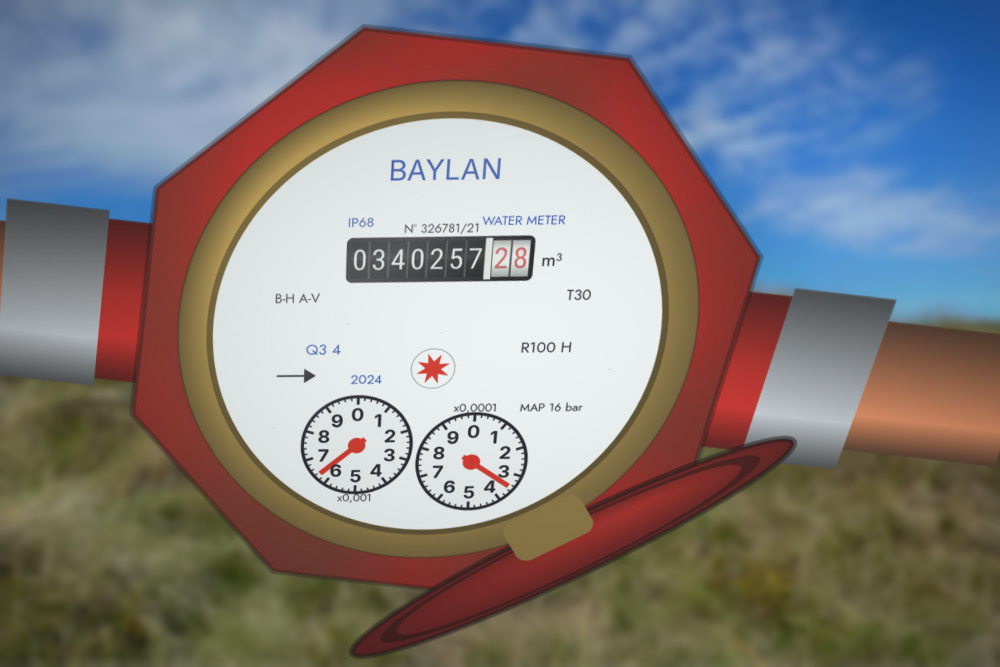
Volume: 340257.2863m³
